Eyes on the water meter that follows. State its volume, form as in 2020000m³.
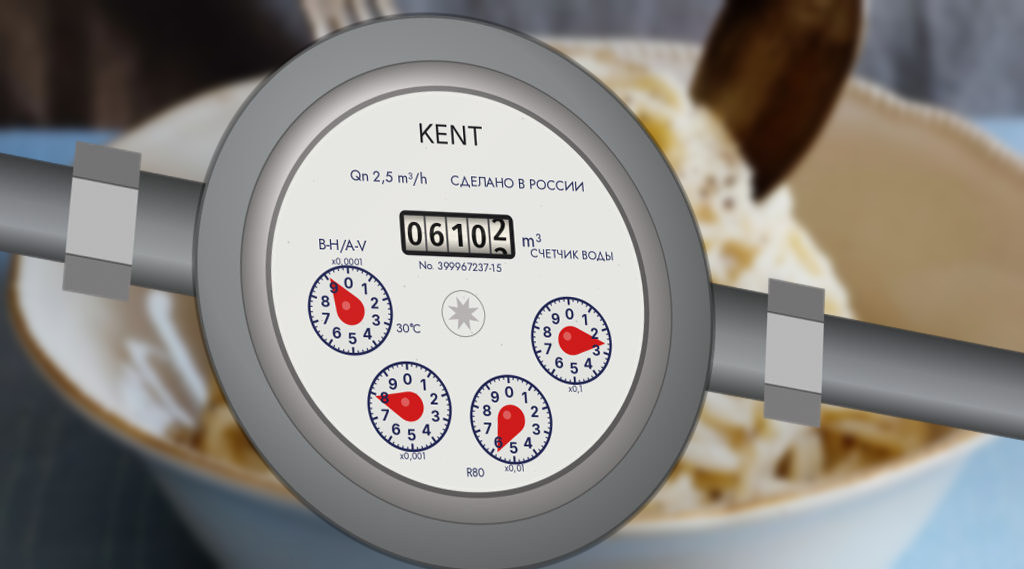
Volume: 6102.2579m³
